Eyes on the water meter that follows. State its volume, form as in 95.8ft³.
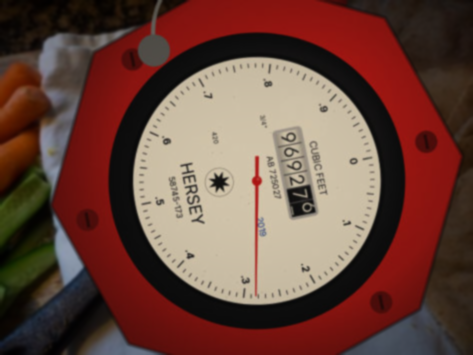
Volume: 969276.28ft³
